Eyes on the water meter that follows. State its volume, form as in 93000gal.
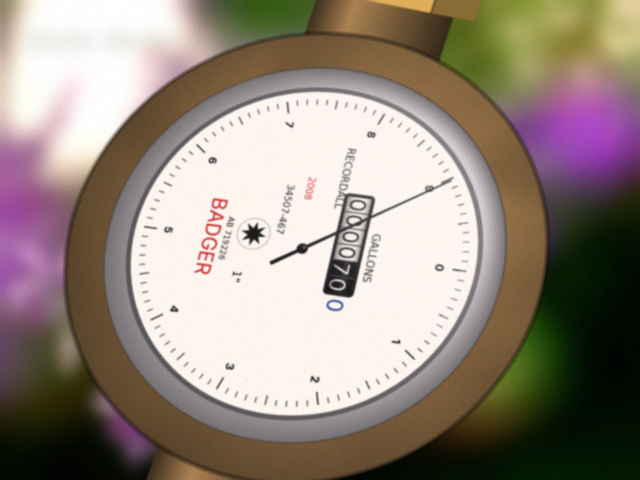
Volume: 699.0gal
